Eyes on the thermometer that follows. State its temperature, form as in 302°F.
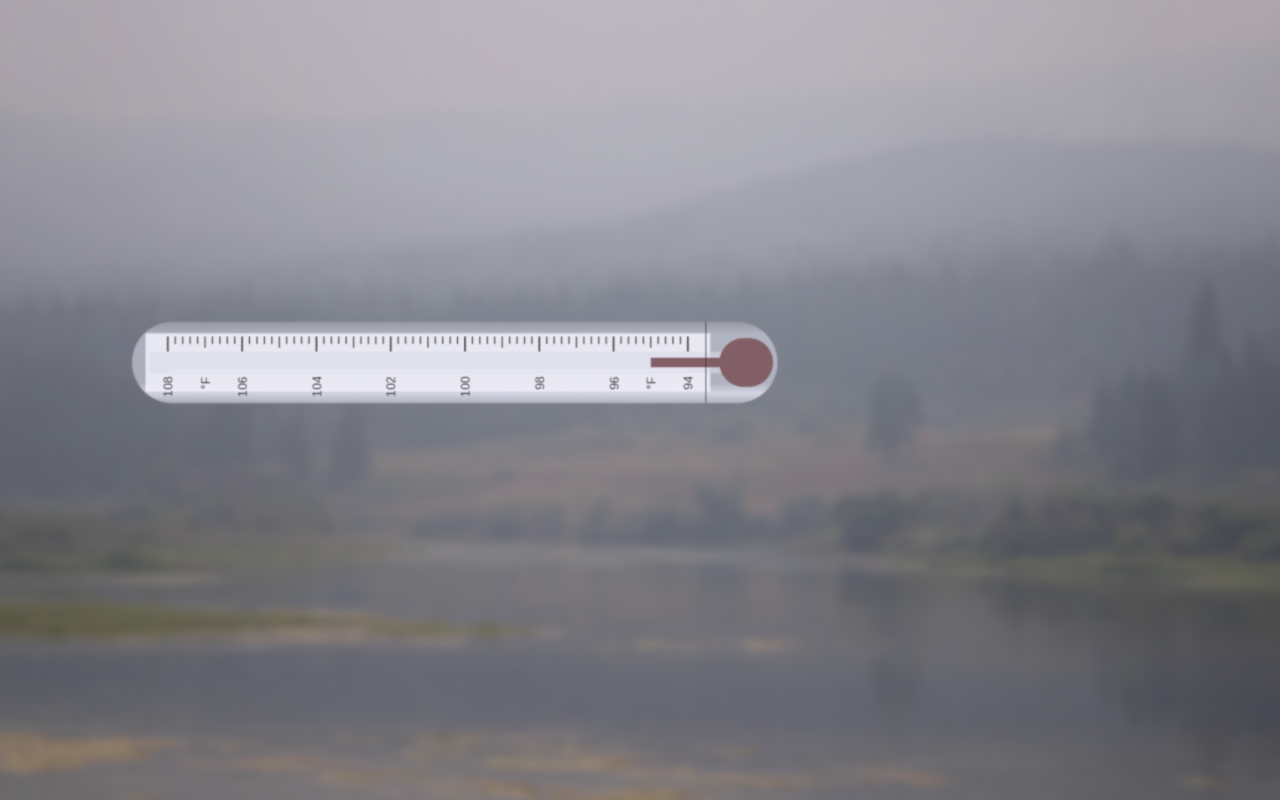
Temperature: 95°F
